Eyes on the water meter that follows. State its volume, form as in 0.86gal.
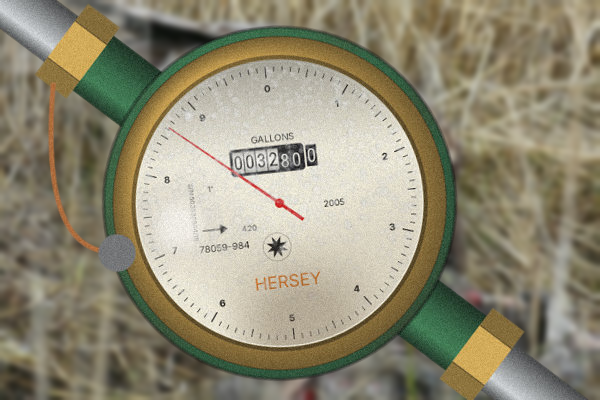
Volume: 32798.6gal
